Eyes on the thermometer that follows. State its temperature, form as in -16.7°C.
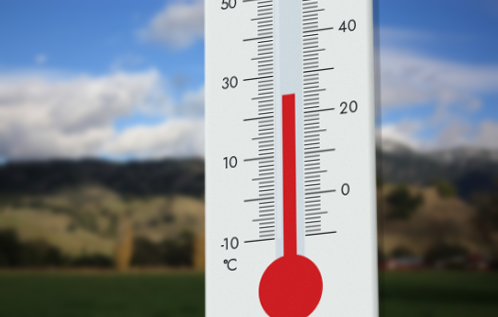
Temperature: 25°C
